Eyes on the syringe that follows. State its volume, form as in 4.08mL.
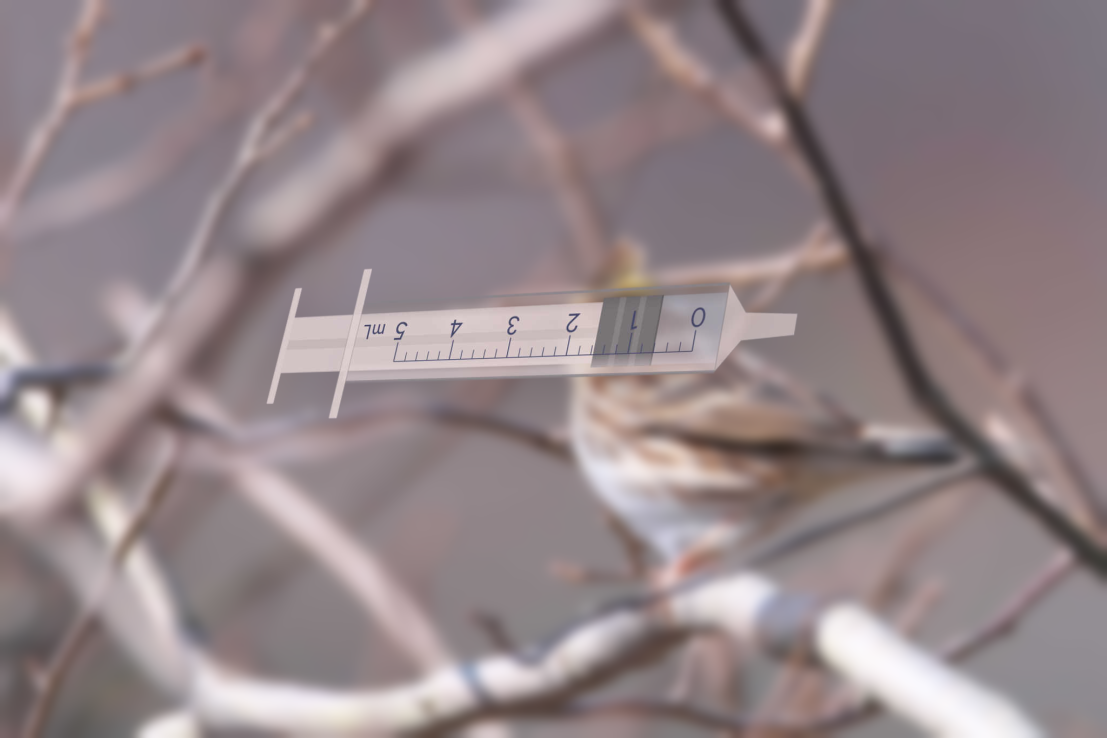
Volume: 0.6mL
